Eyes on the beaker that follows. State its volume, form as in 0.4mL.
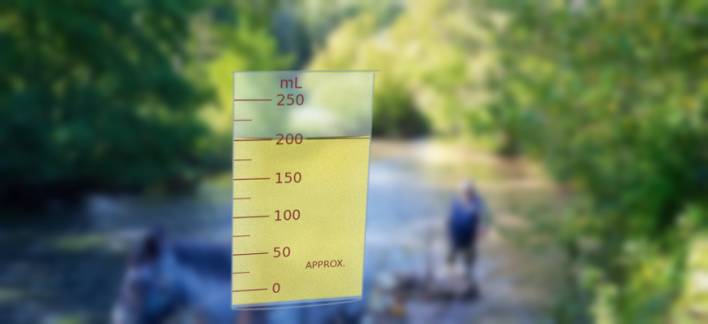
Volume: 200mL
